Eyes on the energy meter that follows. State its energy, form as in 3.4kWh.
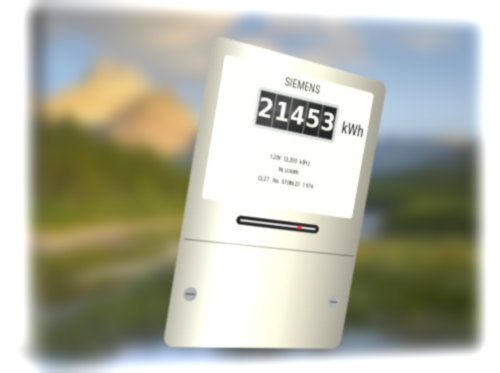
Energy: 21453kWh
